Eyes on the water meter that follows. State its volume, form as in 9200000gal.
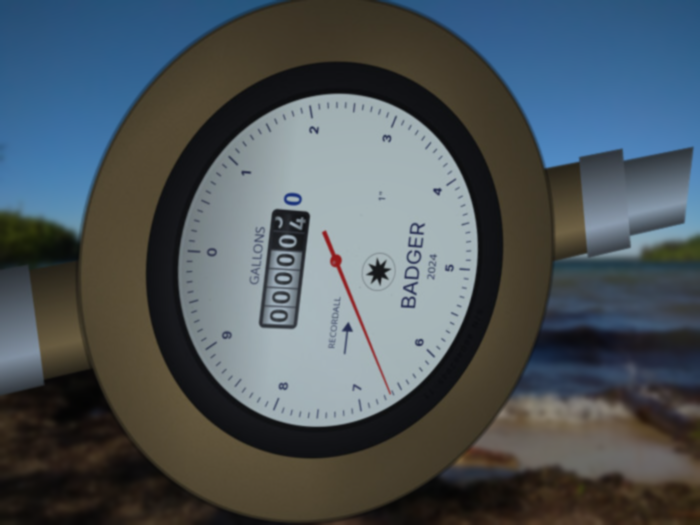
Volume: 36.6gal
